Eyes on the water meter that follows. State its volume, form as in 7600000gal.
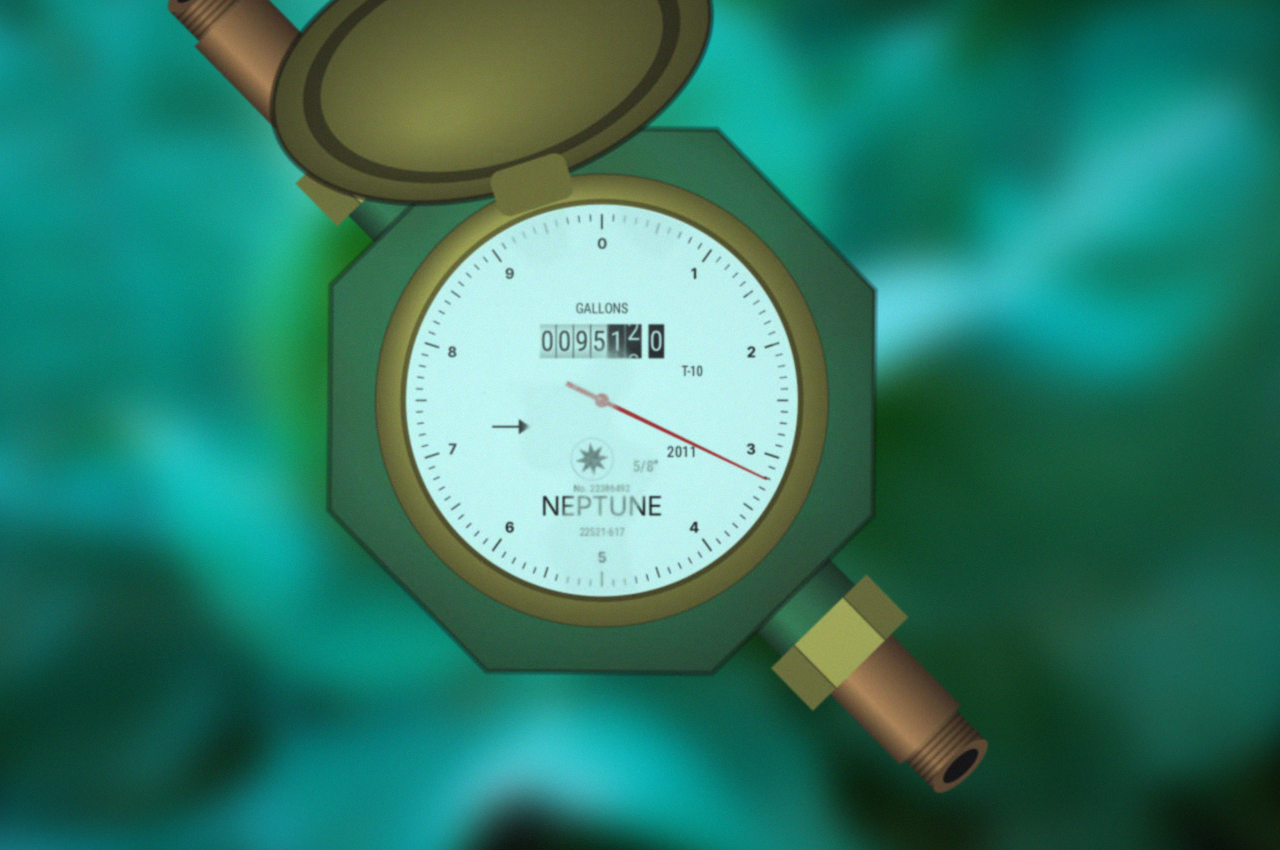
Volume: 95123.2gal
